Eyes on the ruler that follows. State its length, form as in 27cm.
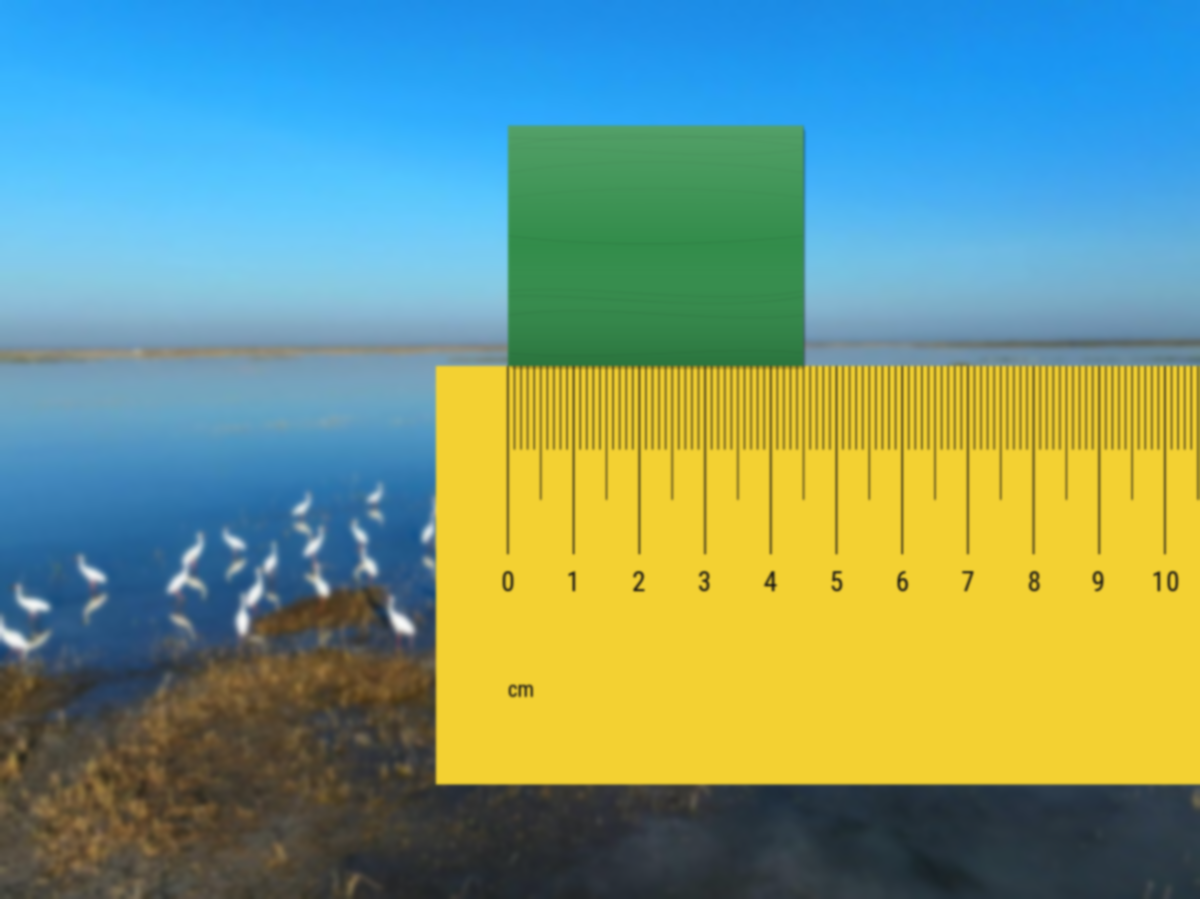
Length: 4.5cm
